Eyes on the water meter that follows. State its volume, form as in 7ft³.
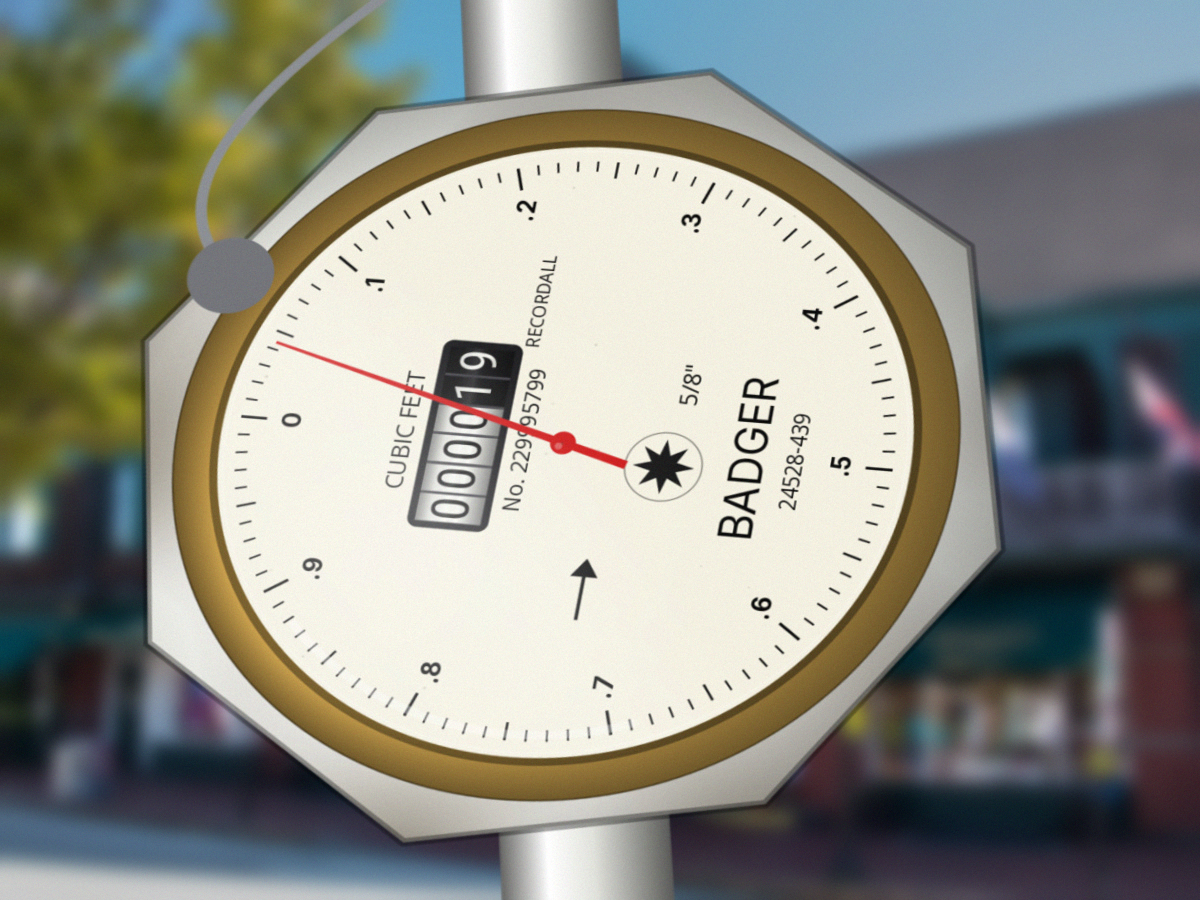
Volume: 19.04ft³
